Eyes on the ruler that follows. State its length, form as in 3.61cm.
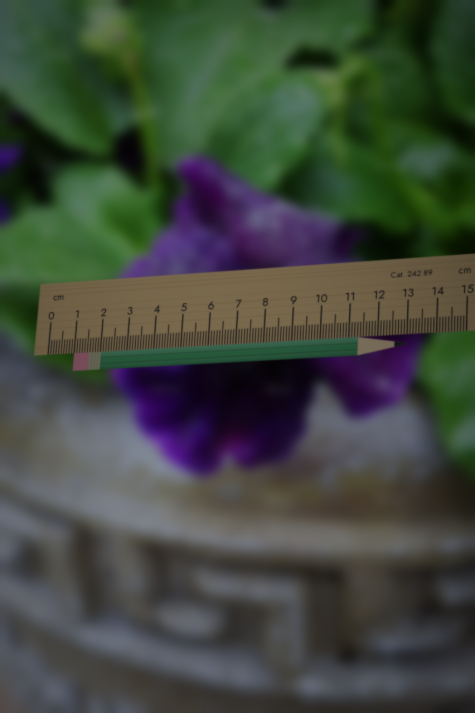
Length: 12cm
